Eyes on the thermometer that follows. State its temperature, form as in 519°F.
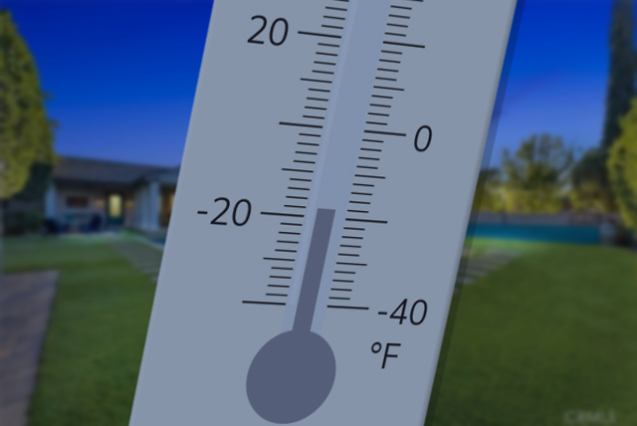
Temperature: -18°F
